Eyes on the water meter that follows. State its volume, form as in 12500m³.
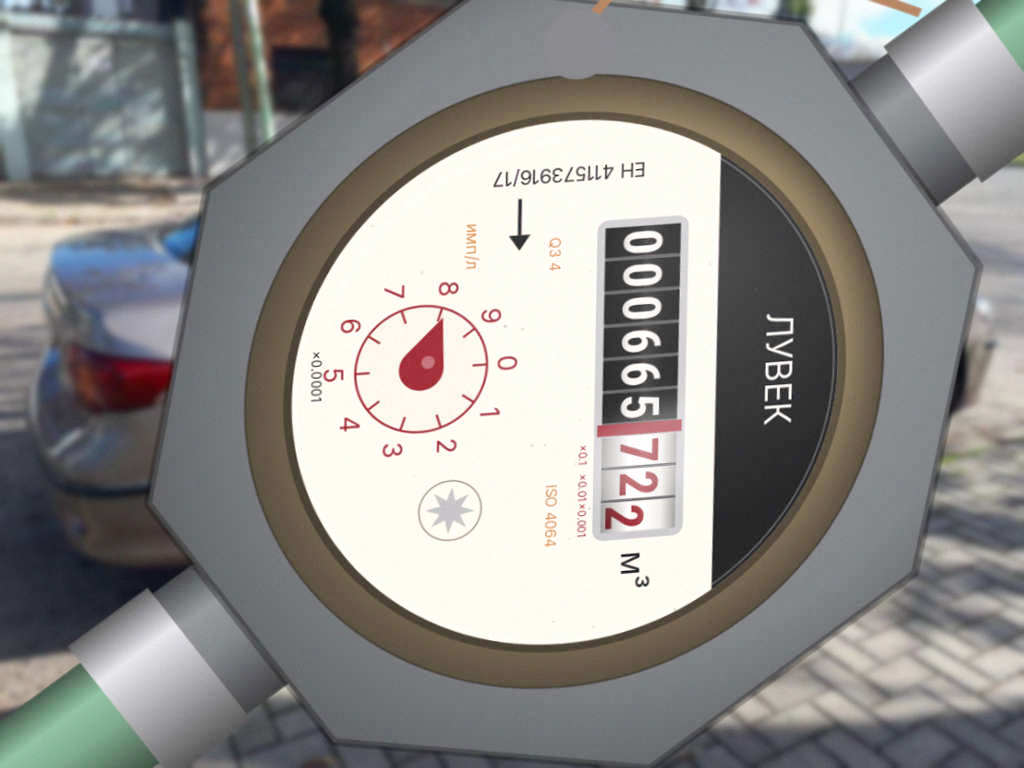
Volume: 665.7218m³
